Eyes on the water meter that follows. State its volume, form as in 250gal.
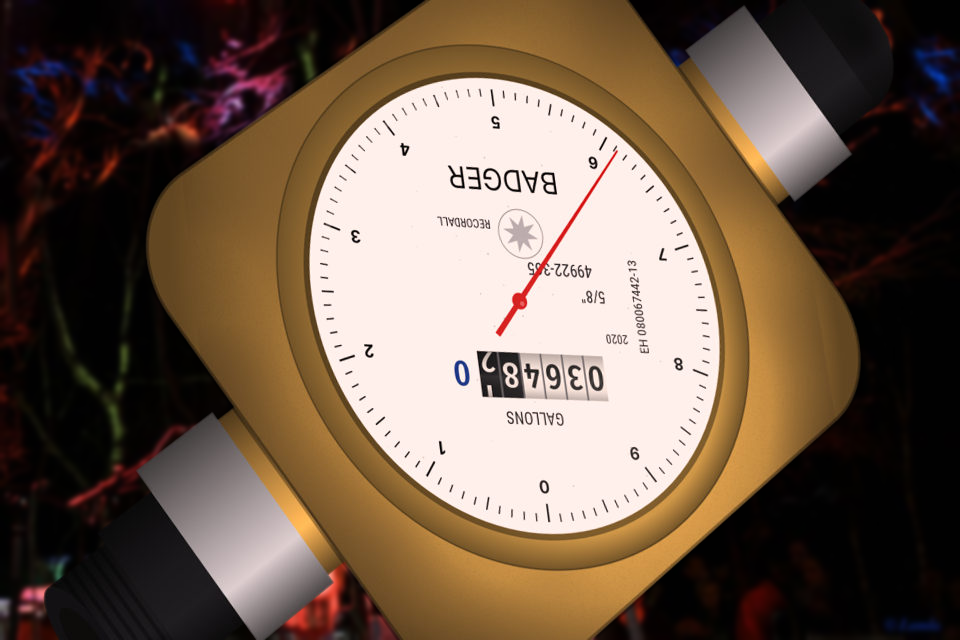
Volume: 364816.1gal
